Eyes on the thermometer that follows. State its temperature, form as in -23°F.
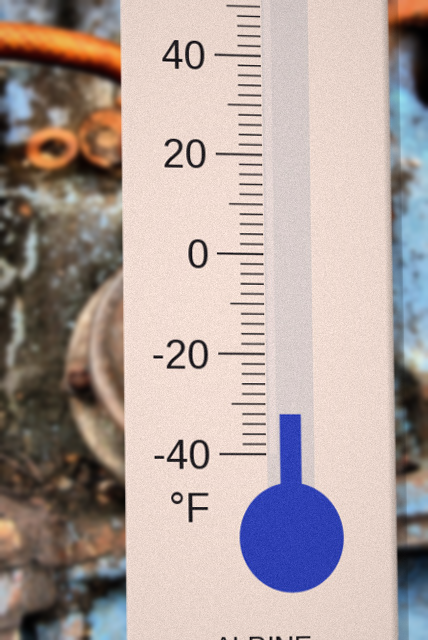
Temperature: -32°F
